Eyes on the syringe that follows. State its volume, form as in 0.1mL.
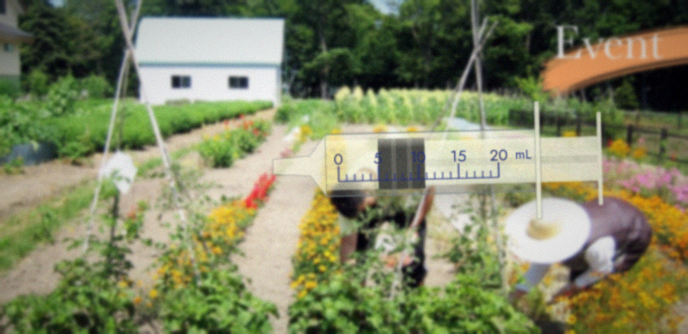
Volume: 5mL
